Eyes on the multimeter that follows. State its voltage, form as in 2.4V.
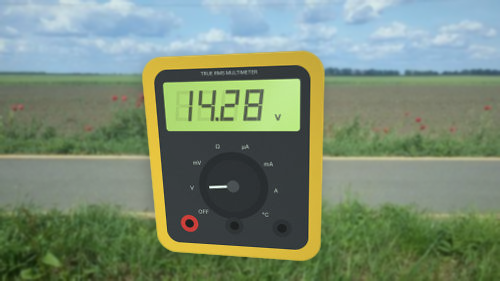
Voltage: 14.28V
